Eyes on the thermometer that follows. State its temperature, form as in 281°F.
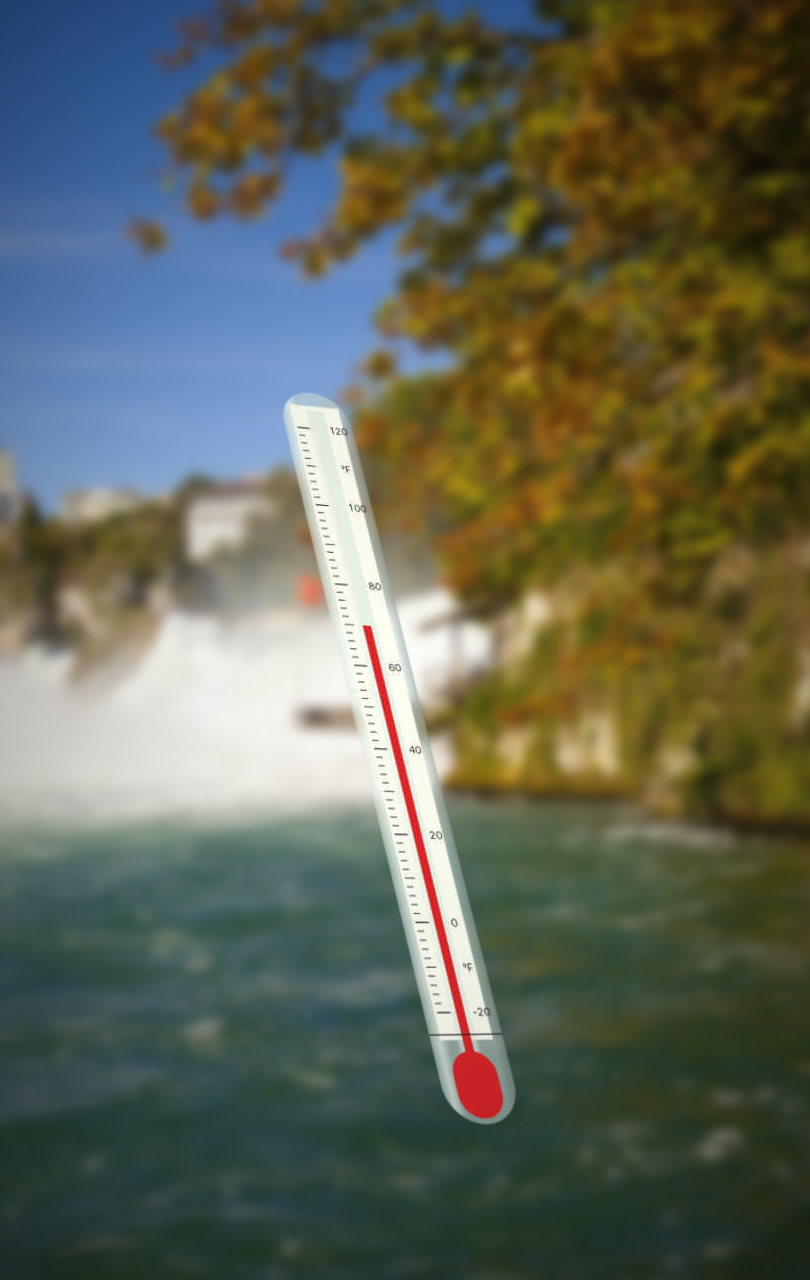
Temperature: 70°F
